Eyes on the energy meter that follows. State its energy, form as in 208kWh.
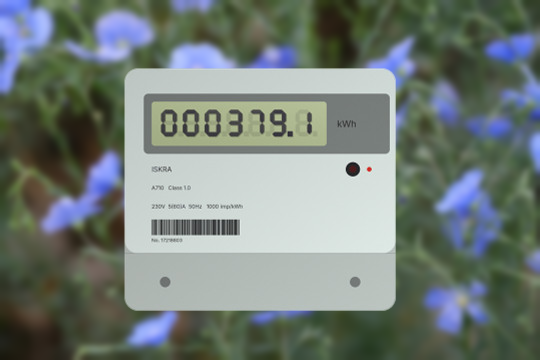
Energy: 379.1kWh
